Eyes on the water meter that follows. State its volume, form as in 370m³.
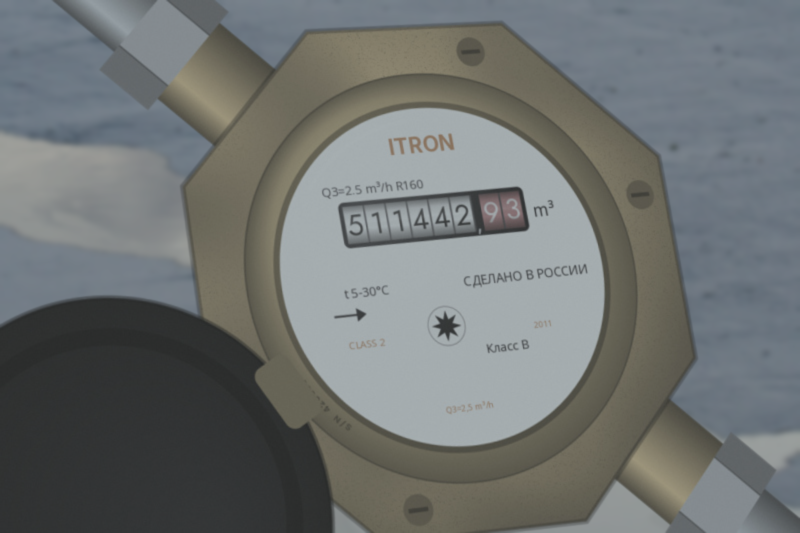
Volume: 511442.93m³
